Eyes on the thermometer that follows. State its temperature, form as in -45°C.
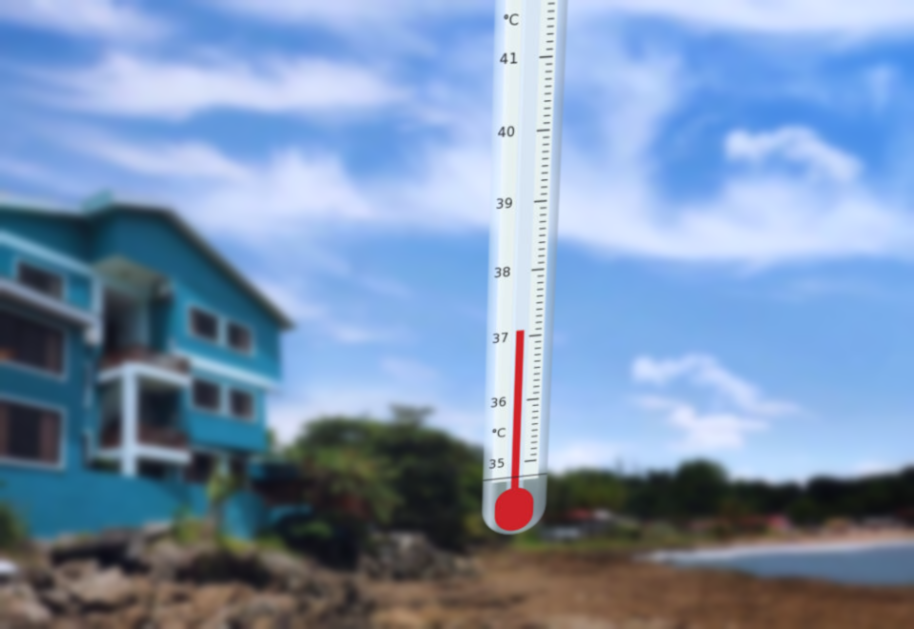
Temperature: 37.1°C
